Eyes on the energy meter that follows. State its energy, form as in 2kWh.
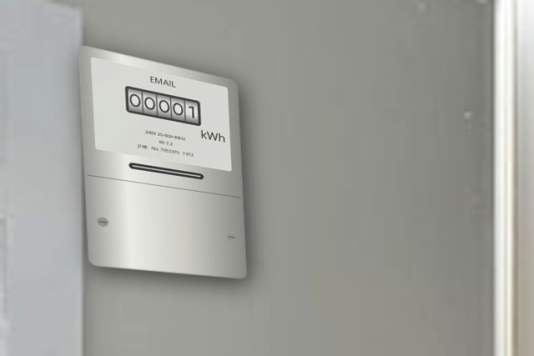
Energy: 1kWh
